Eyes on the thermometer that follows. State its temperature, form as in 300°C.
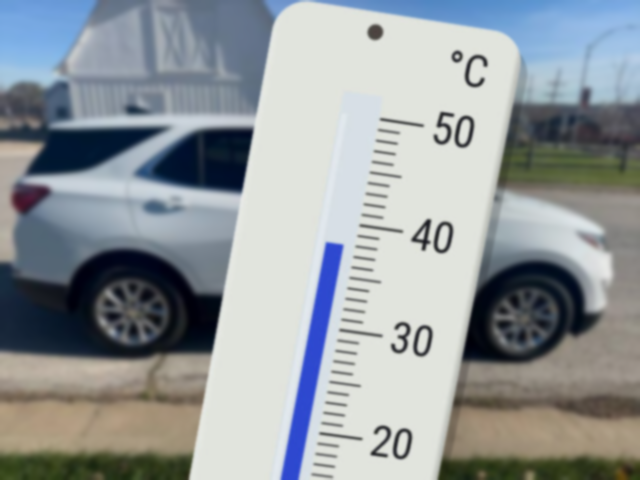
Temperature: 38°C
